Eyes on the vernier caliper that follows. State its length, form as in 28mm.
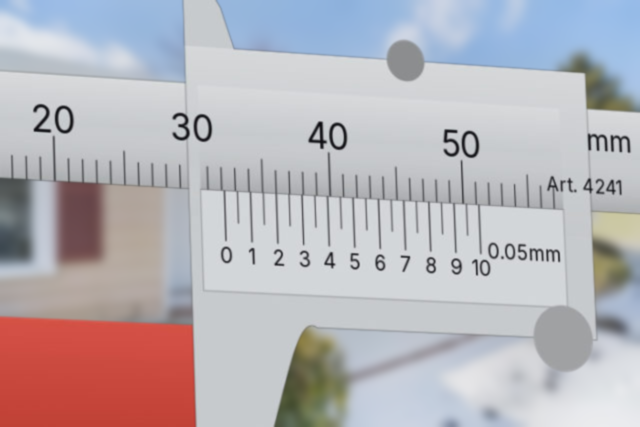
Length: 32.2mm
